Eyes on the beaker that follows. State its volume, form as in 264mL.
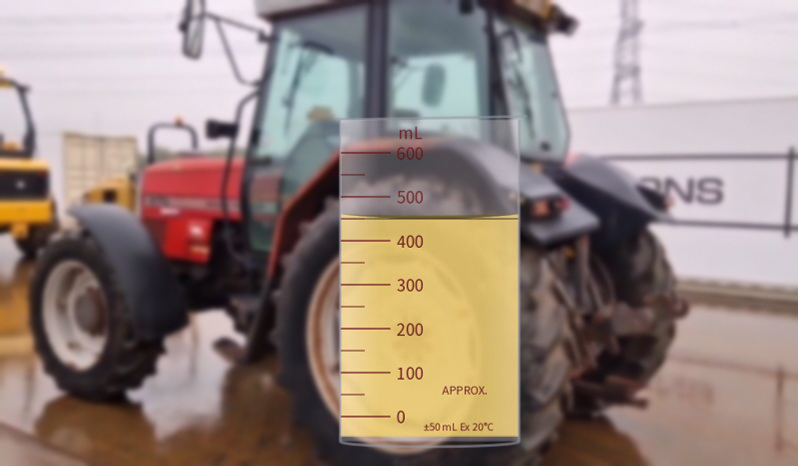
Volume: 450mL
